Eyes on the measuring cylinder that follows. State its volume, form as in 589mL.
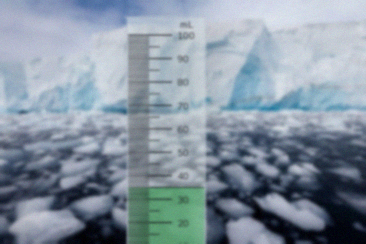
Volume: 35mL
